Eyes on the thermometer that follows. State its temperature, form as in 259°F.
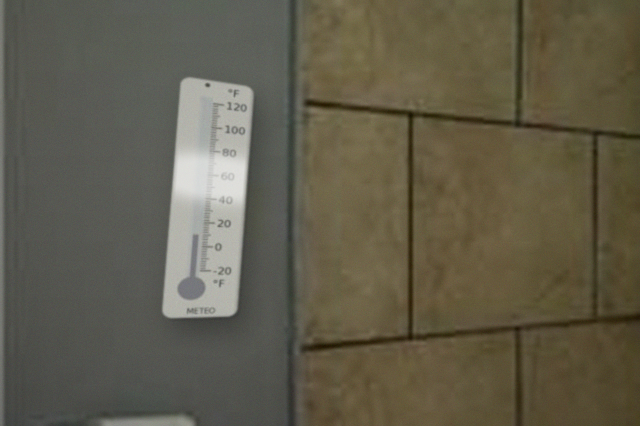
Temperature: 10°F
